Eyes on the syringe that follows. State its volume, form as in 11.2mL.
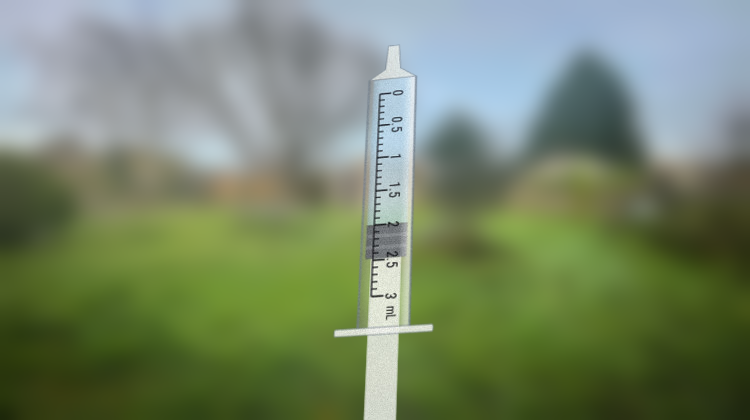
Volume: 2mL
